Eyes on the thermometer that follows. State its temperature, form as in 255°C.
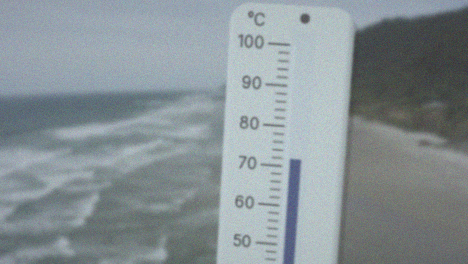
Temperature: 72°C
